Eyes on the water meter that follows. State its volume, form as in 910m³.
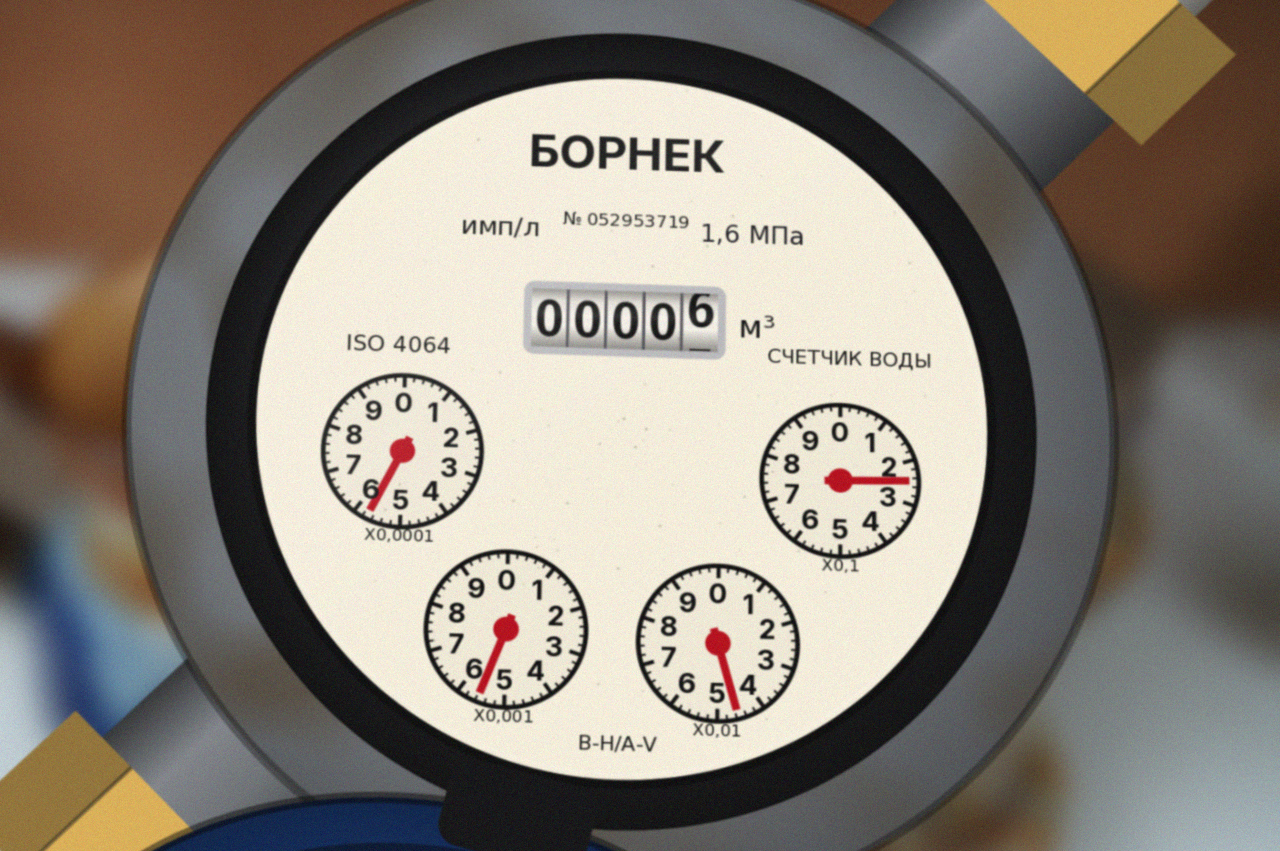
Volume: 6.2455m³
